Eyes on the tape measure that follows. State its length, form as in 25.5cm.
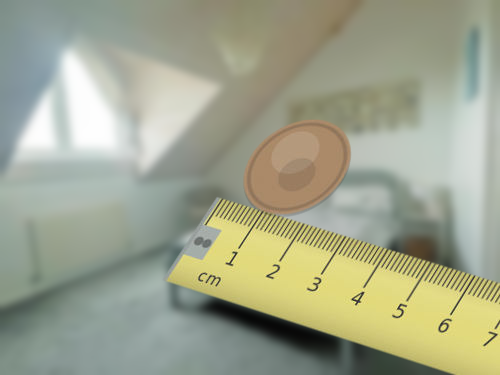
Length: 2.2cm
